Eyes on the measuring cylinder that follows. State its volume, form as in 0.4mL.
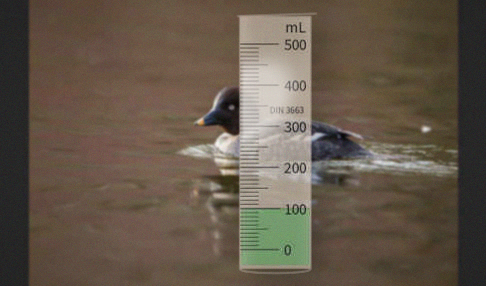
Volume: 100mL
